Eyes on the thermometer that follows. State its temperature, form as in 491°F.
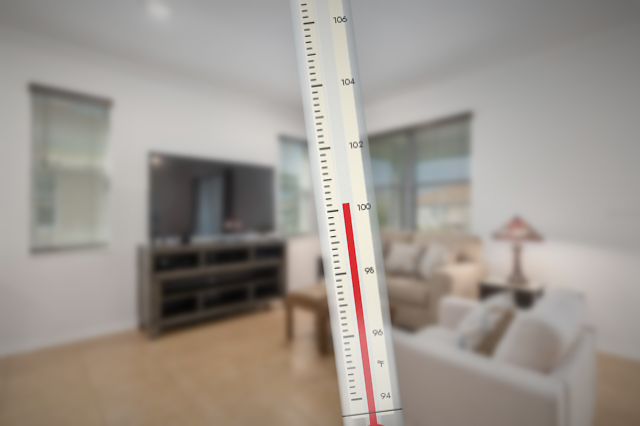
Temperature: 100.2°F
